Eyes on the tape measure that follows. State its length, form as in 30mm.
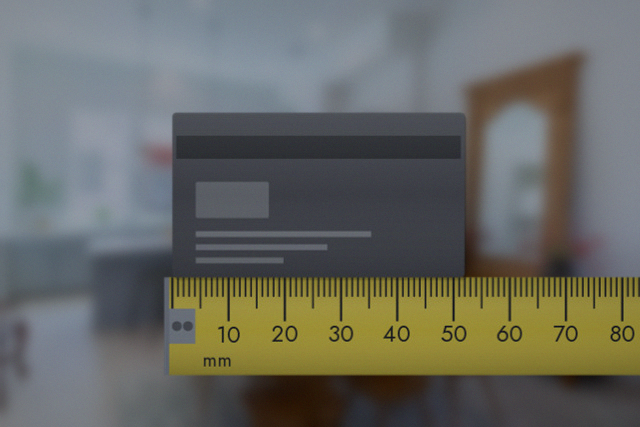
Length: 52mm
